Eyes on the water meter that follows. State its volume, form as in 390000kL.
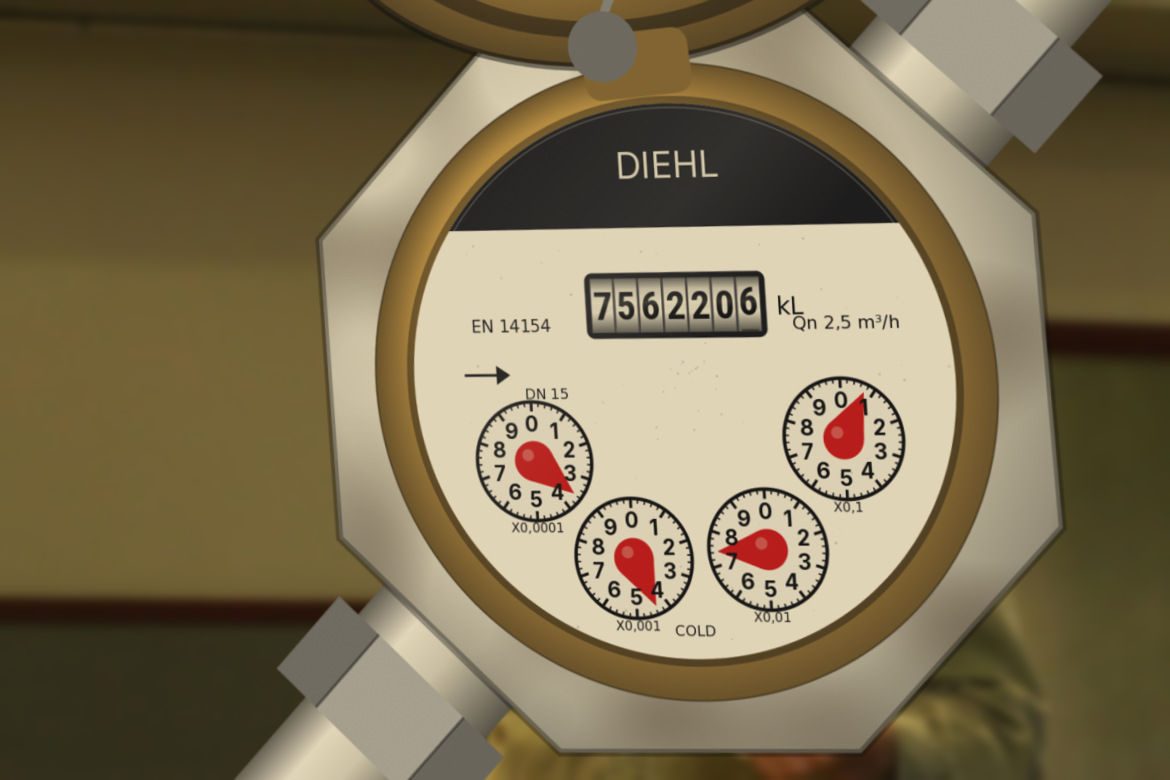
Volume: 7562206.0743kL
